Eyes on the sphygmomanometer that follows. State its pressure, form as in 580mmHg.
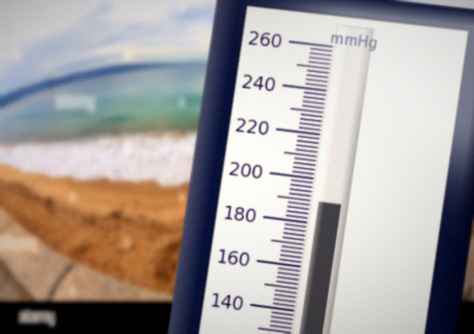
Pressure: 190mmHg
